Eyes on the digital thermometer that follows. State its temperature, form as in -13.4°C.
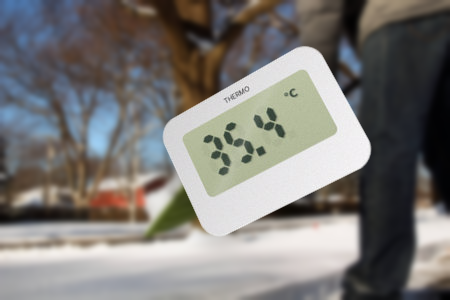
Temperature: 35.4°C
